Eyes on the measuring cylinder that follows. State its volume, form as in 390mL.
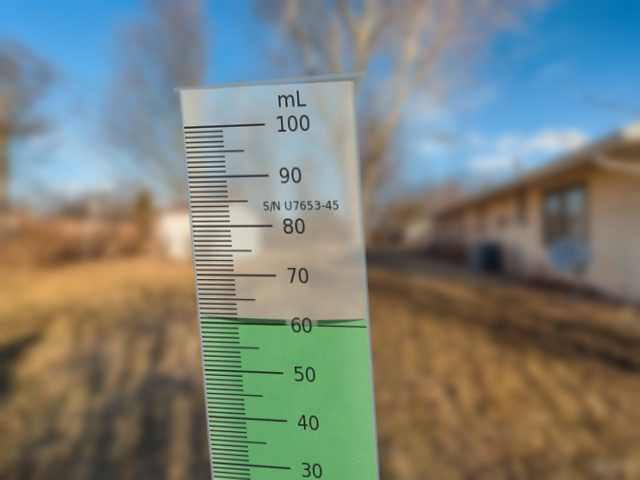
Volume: 60mL
